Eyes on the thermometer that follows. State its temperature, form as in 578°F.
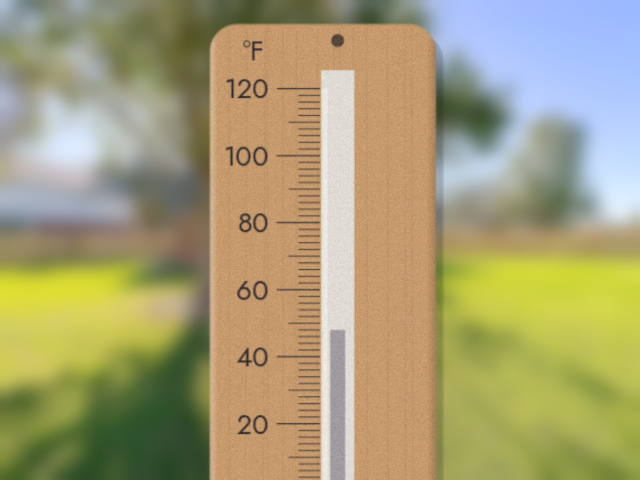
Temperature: 48°F
